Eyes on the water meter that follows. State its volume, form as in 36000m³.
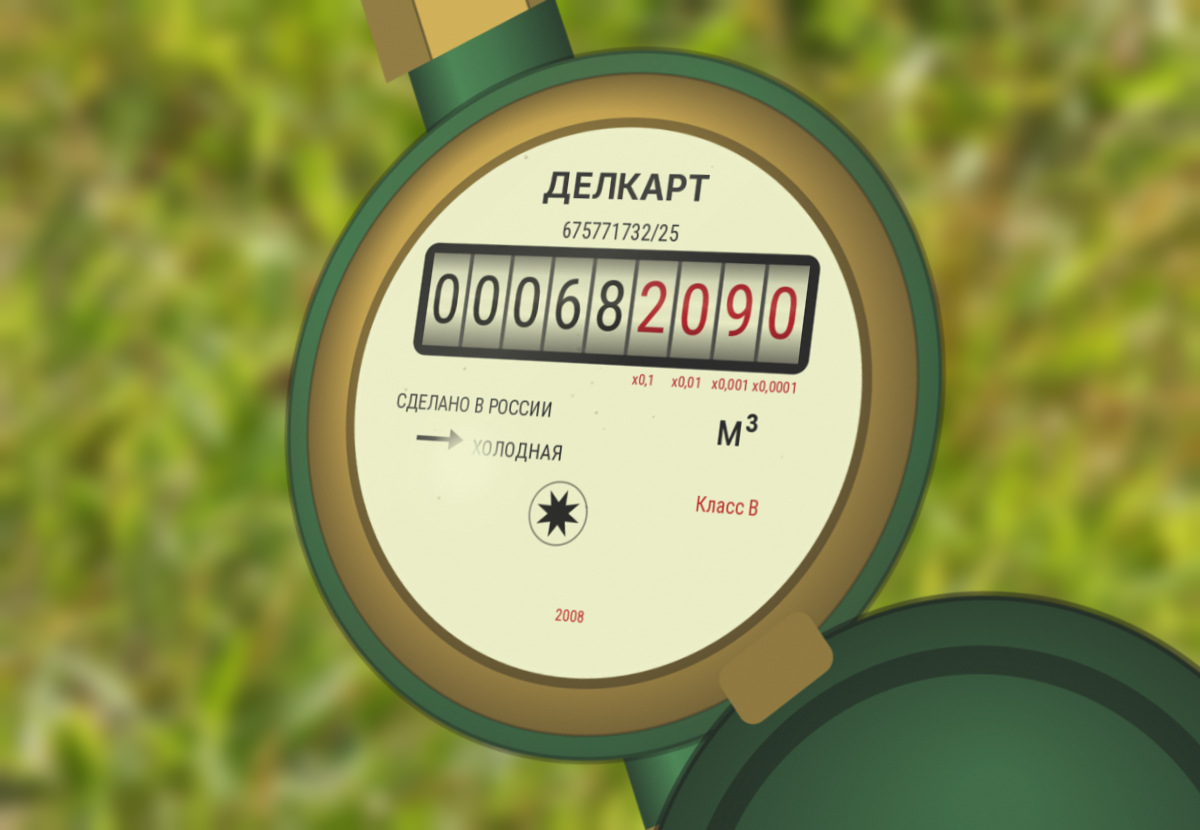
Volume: 68.2090m³
